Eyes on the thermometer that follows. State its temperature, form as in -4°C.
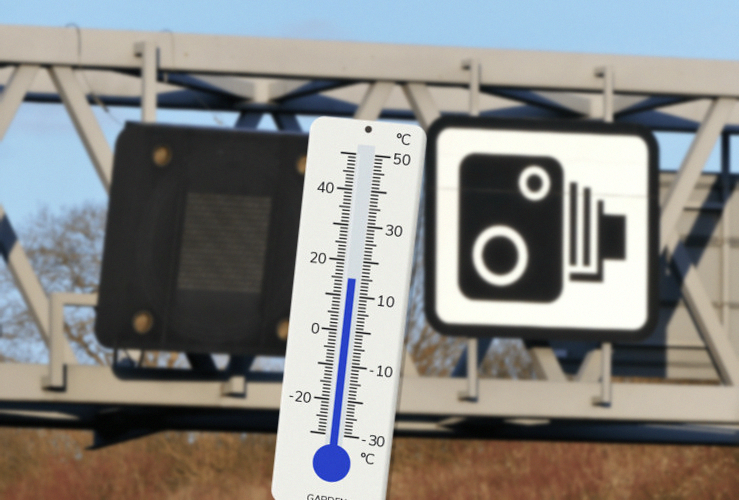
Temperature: 15°C
